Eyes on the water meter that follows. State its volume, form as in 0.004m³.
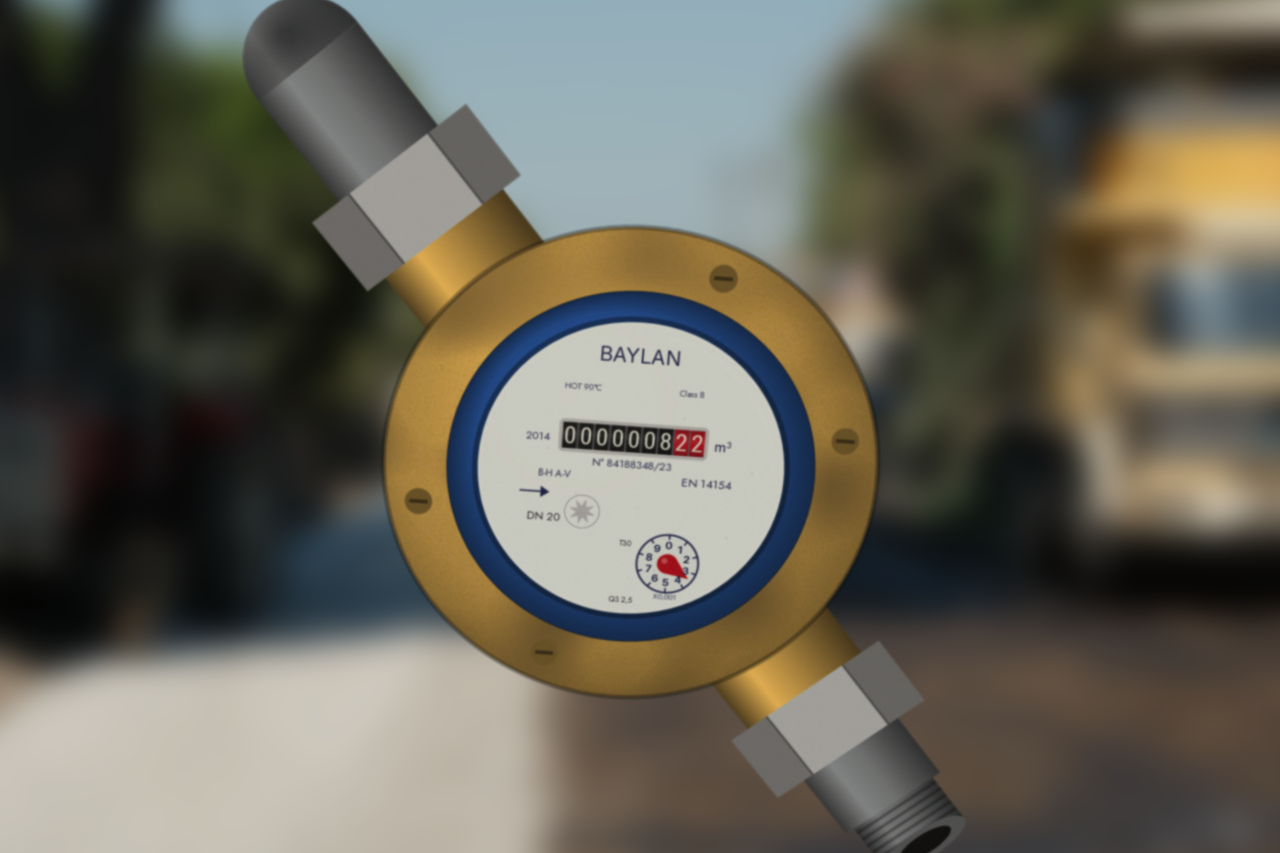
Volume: 8.223m³
